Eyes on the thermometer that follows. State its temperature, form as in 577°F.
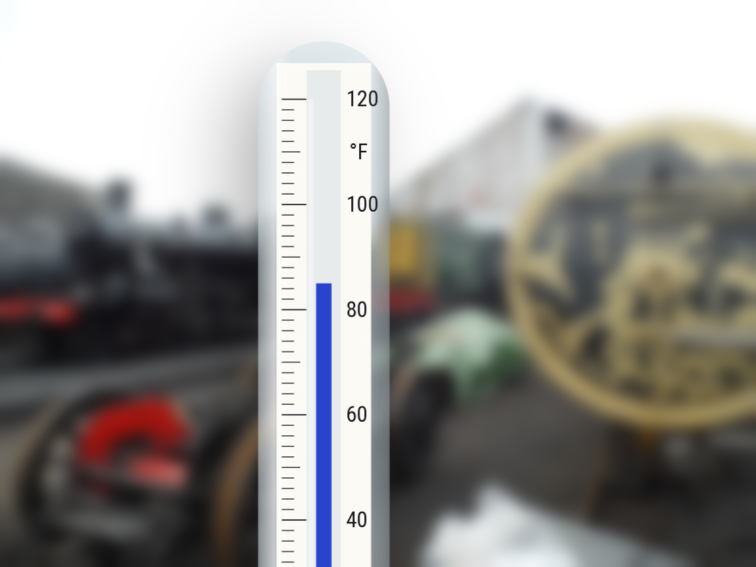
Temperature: 85°F
